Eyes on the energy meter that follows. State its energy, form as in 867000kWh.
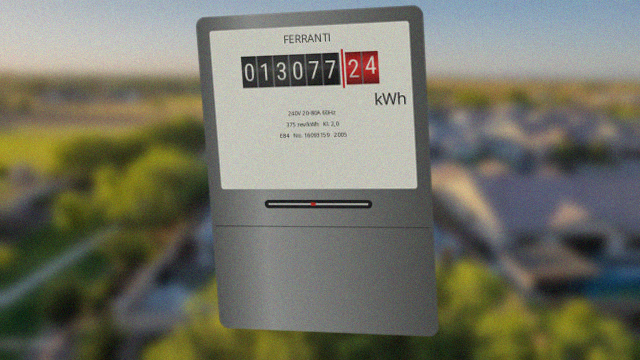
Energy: 13077.24kWh
